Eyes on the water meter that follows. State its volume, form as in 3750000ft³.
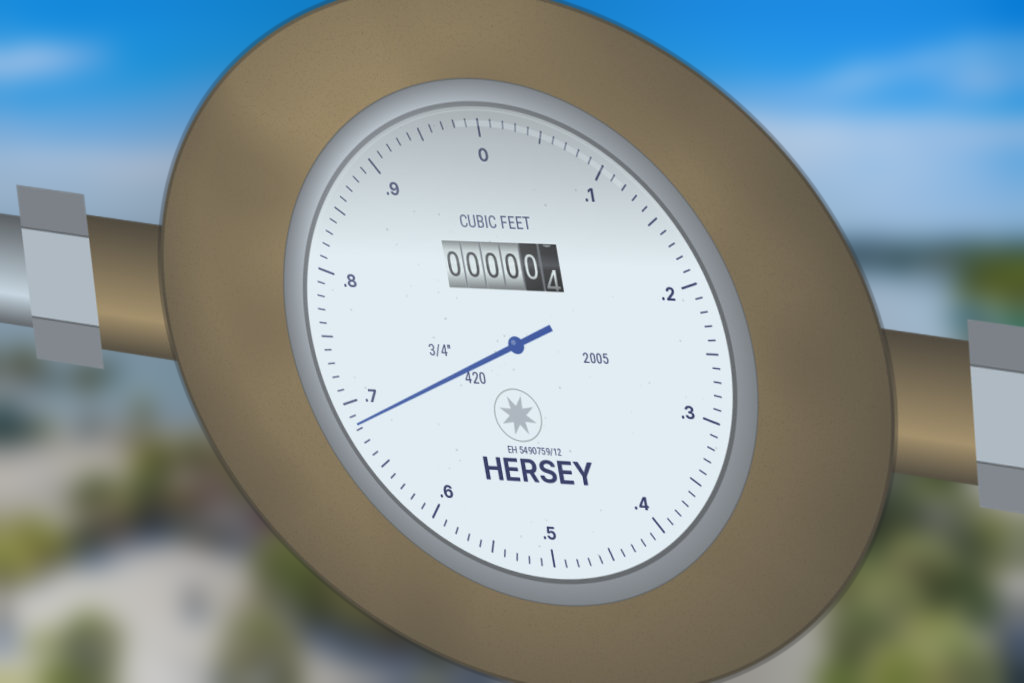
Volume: 3.68ft³
